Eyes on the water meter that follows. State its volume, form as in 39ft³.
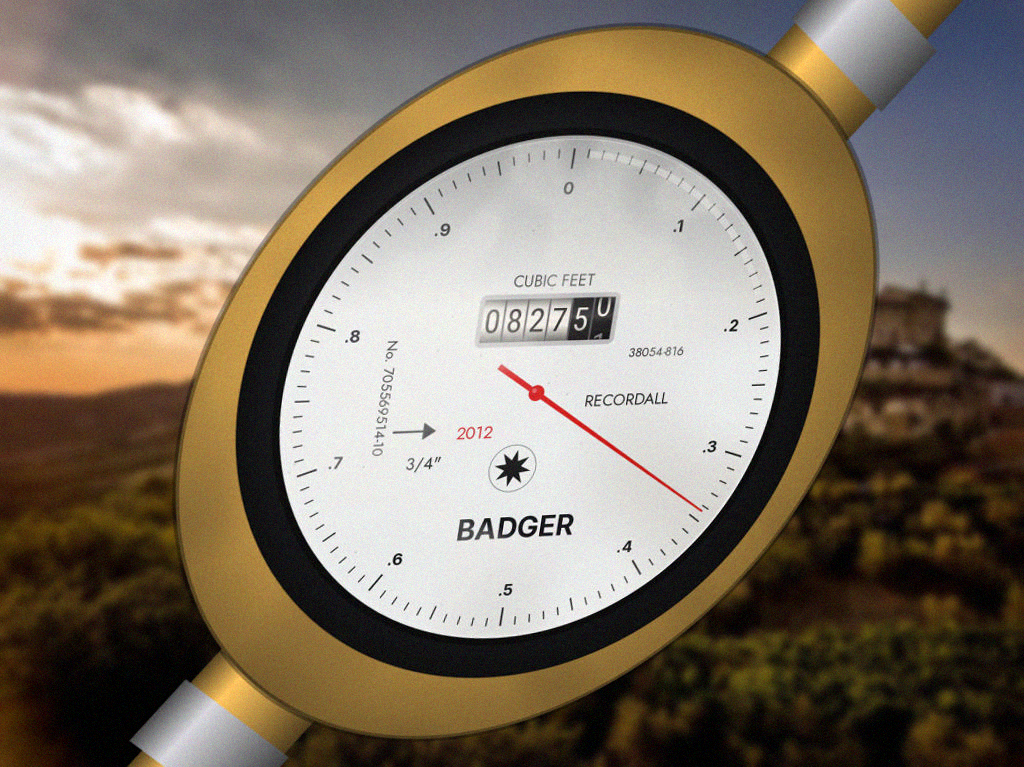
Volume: 82750.34ft³
